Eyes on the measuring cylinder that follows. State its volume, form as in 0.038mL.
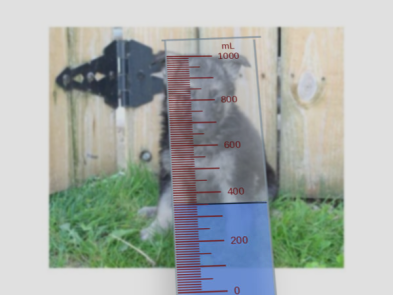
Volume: 350mL
